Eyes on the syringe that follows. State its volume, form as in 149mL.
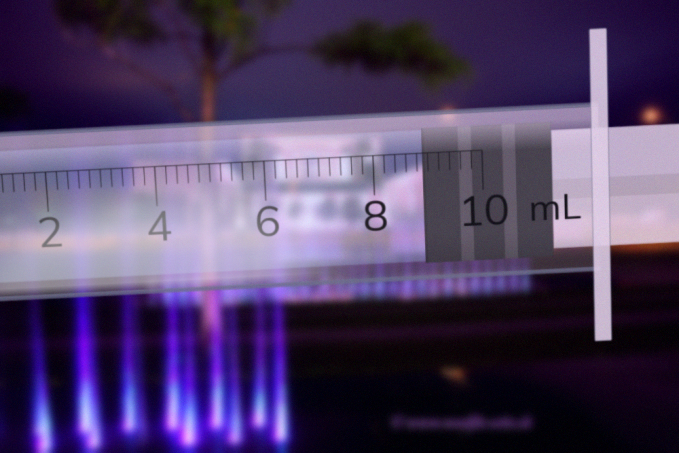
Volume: 8.9mL
